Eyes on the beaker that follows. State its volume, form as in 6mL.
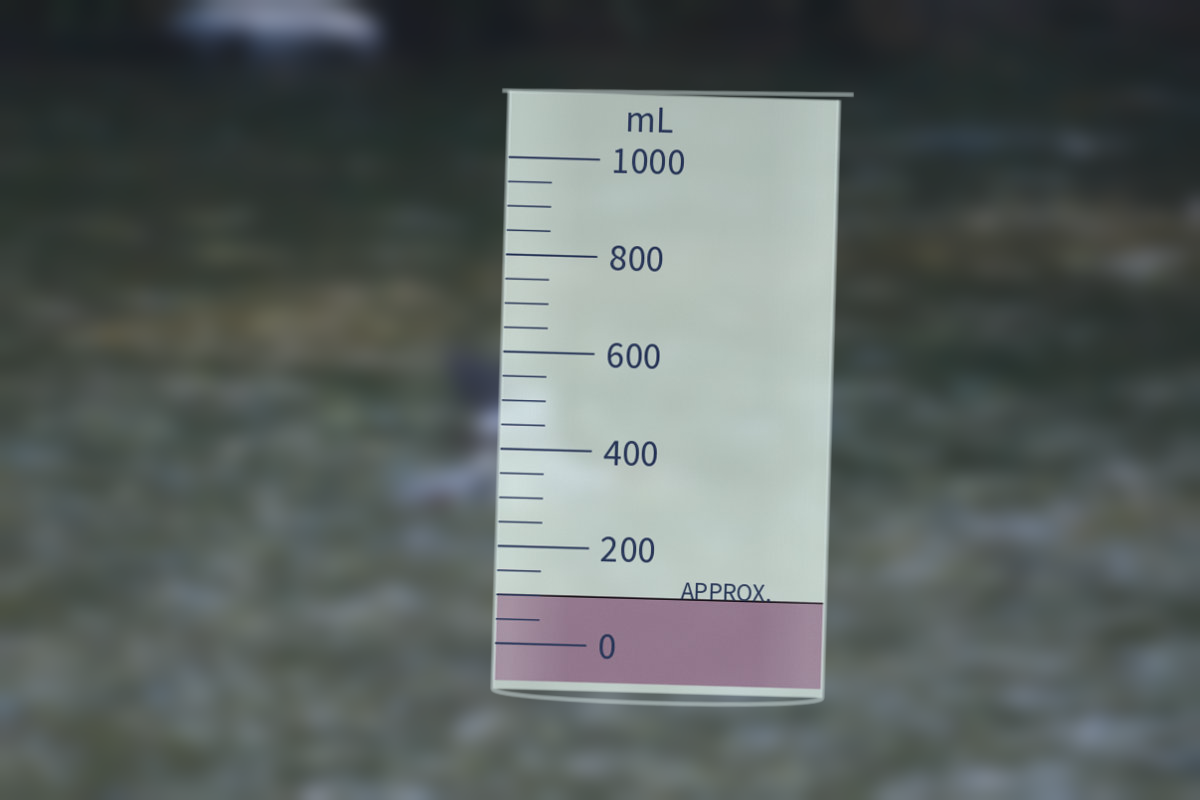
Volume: 100mL
